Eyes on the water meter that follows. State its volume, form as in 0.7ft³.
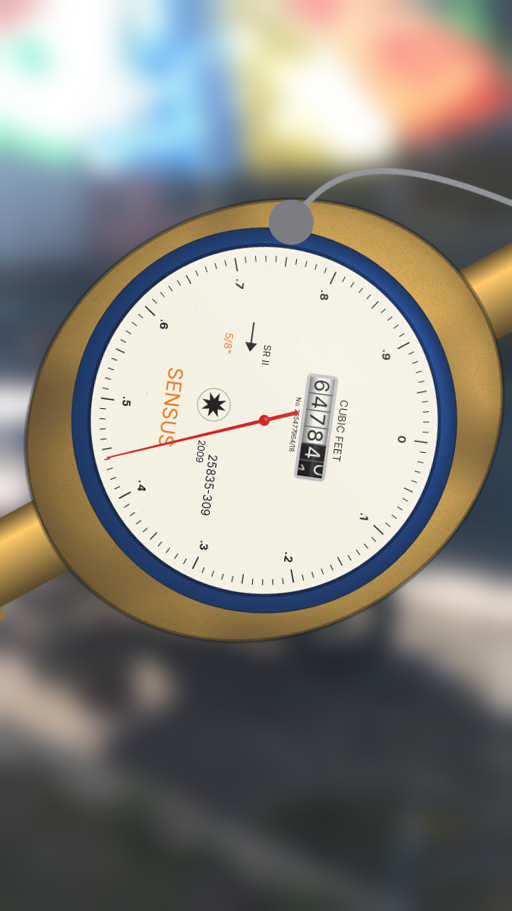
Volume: 647840.44ft³
